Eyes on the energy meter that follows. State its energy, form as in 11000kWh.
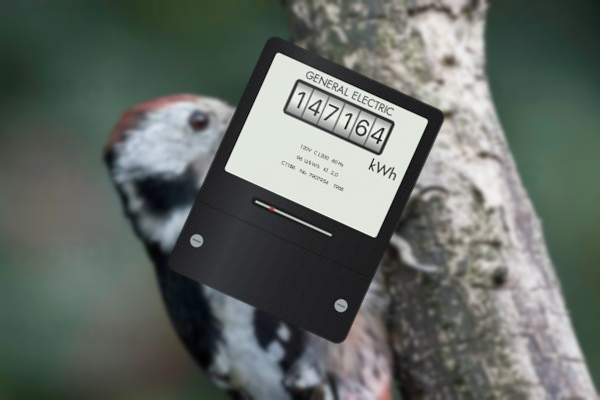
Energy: 147164kWh
